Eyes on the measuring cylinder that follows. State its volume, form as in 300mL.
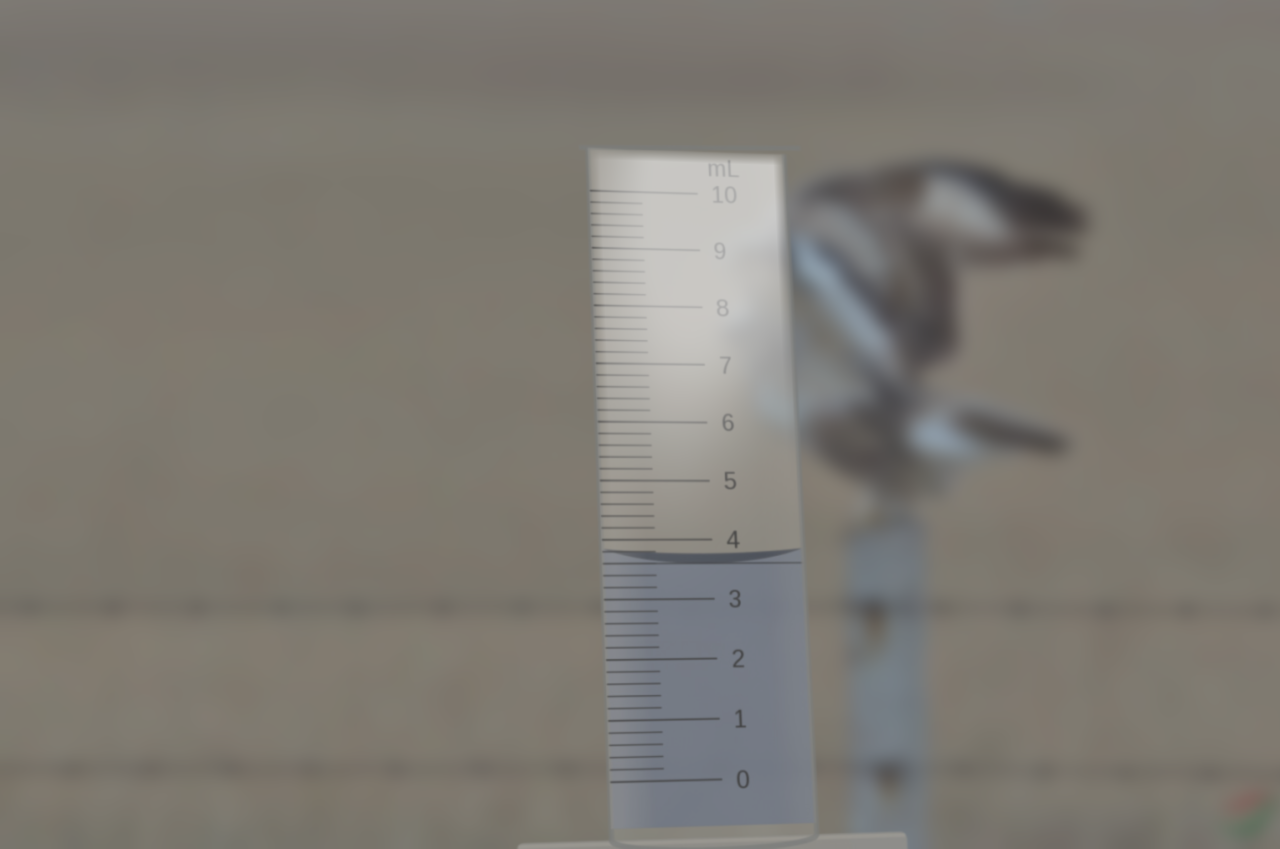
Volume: 3.6mL
